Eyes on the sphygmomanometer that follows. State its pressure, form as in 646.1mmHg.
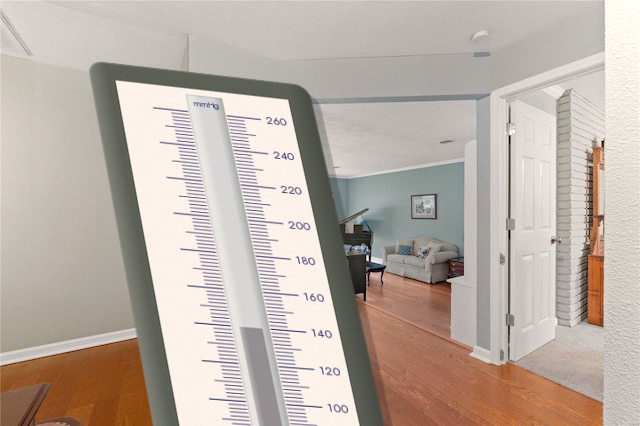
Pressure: 140mmHg
